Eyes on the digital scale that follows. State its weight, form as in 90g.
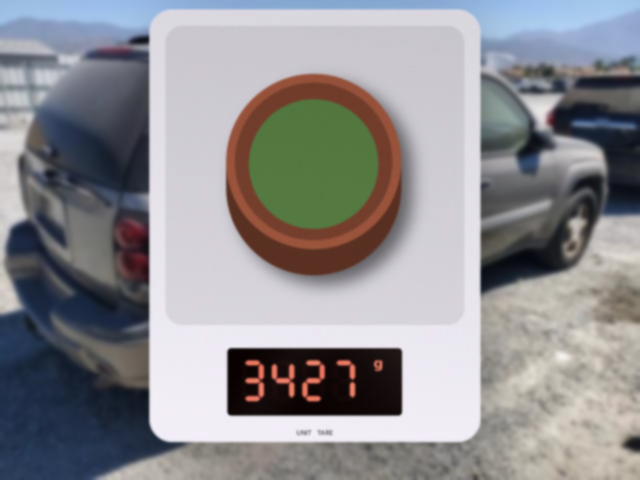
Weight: 3427g
